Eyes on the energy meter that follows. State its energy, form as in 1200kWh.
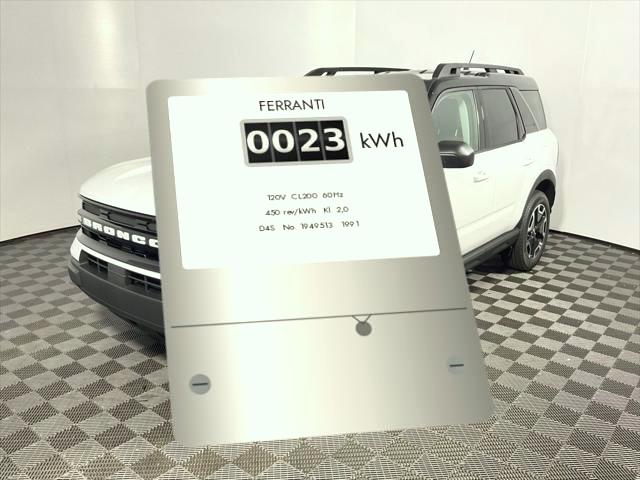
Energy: 23kWh
